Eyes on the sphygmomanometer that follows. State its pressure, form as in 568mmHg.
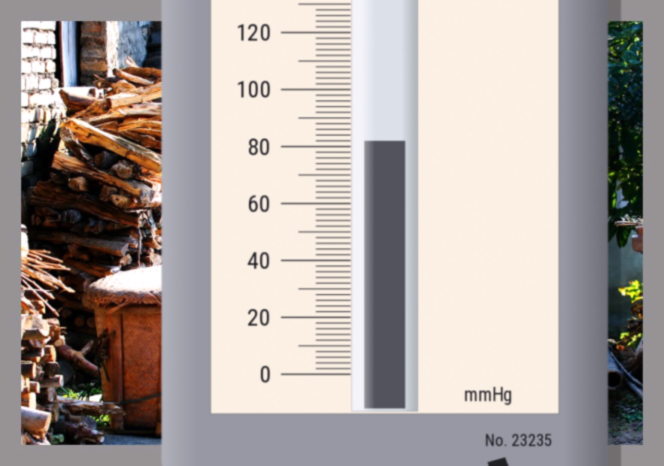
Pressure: 82mmHg
